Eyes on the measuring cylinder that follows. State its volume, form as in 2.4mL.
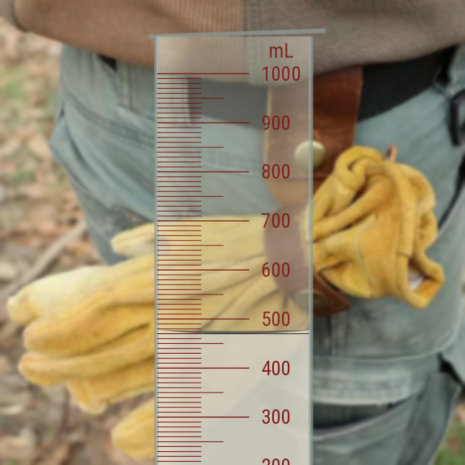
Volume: 470mL
